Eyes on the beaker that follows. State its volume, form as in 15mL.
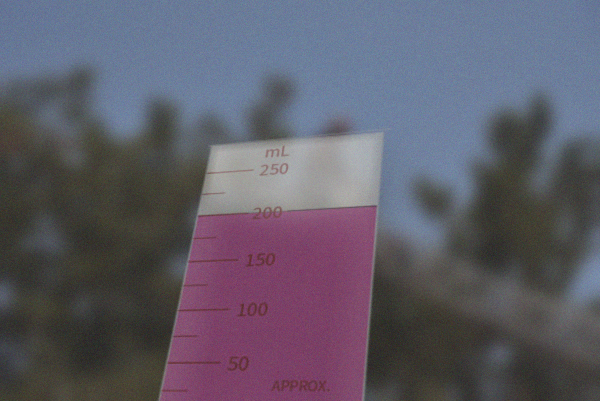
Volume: 200mL
